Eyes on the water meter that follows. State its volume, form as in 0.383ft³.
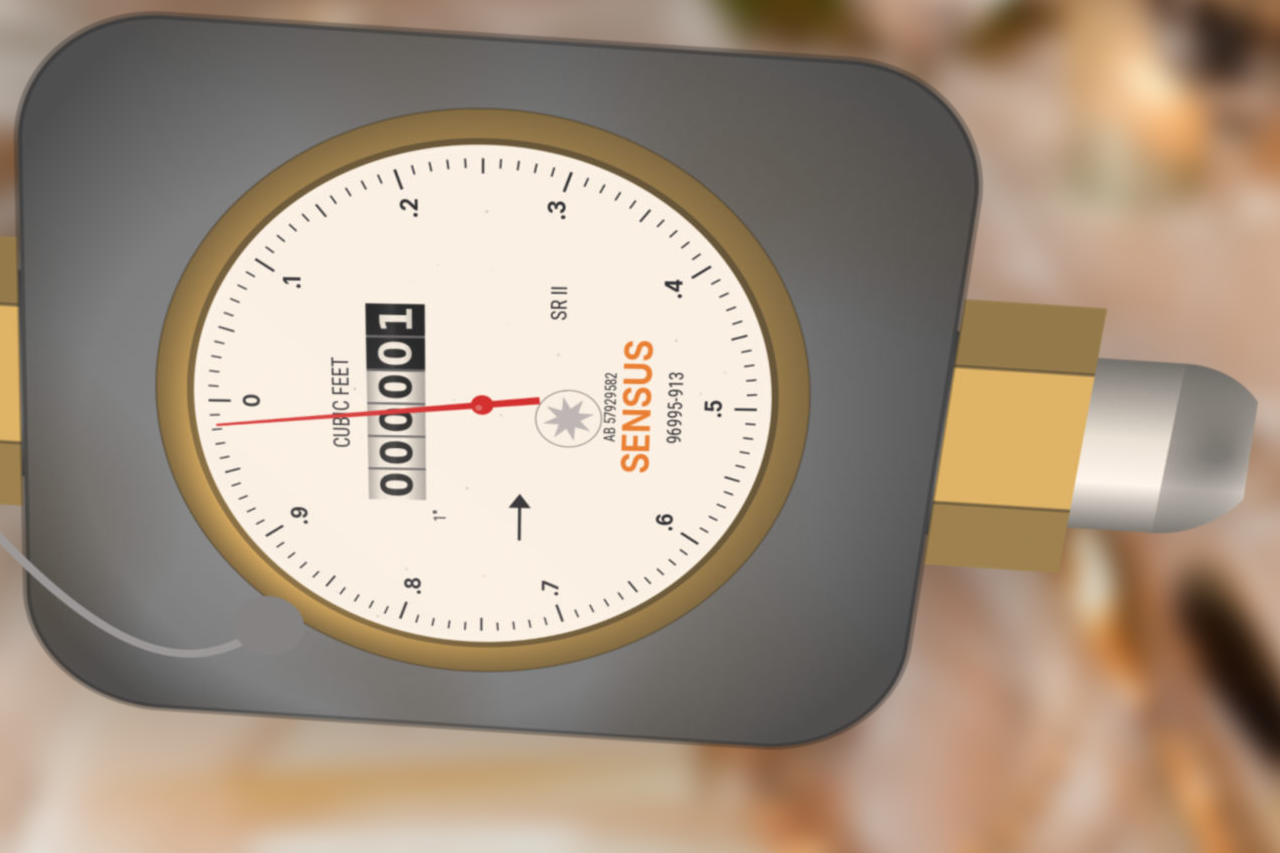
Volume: 0.98ft³
